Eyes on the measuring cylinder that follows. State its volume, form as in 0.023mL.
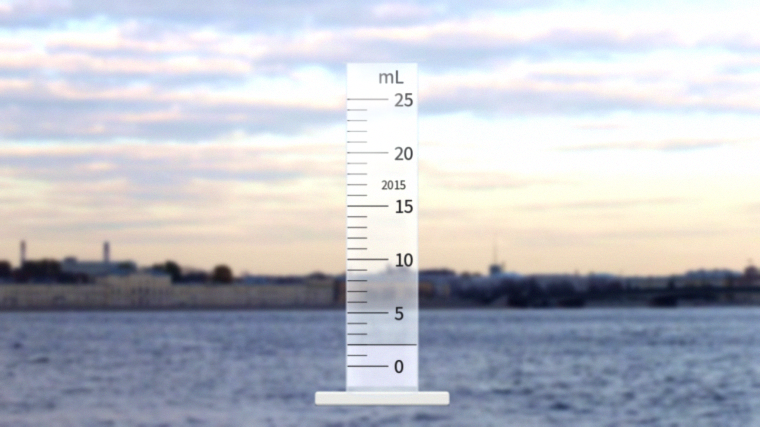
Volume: 2mL
